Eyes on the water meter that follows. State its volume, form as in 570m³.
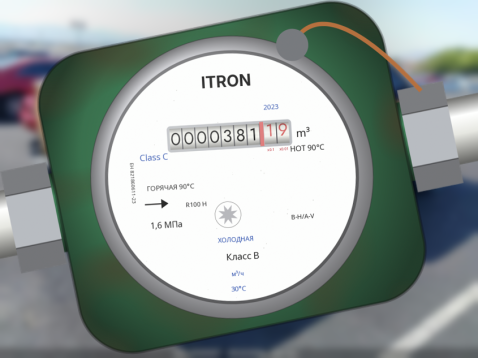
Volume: 381.19m³
